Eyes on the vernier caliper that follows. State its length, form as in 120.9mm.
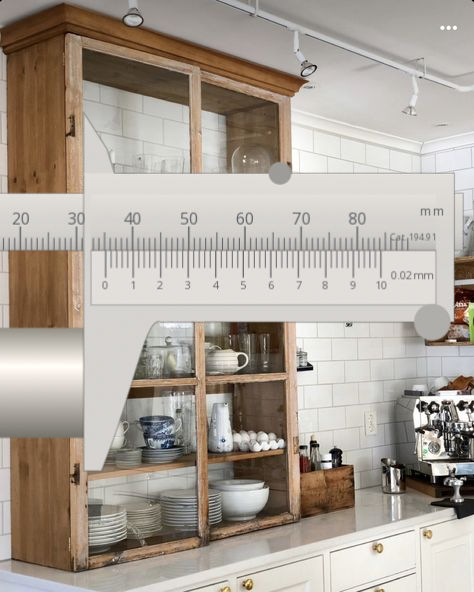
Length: 35.2mm
